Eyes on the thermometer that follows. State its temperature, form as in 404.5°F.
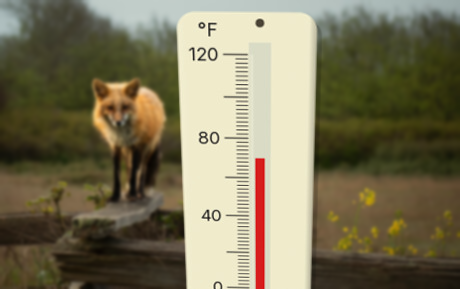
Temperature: 70°F
